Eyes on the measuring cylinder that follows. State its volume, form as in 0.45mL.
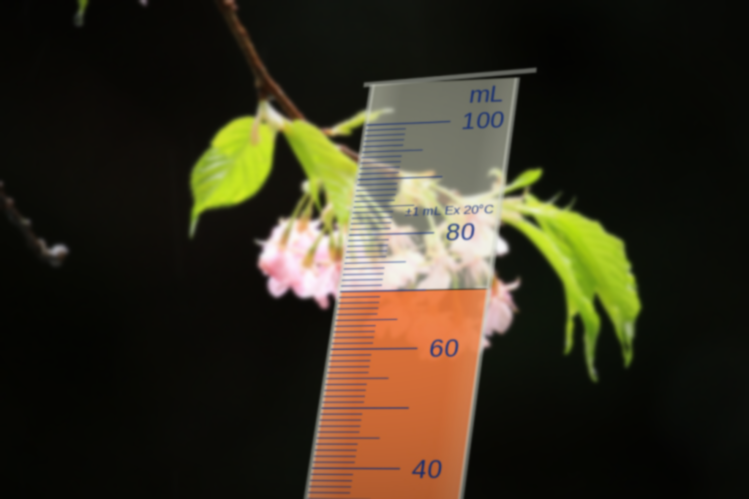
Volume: 70mL
